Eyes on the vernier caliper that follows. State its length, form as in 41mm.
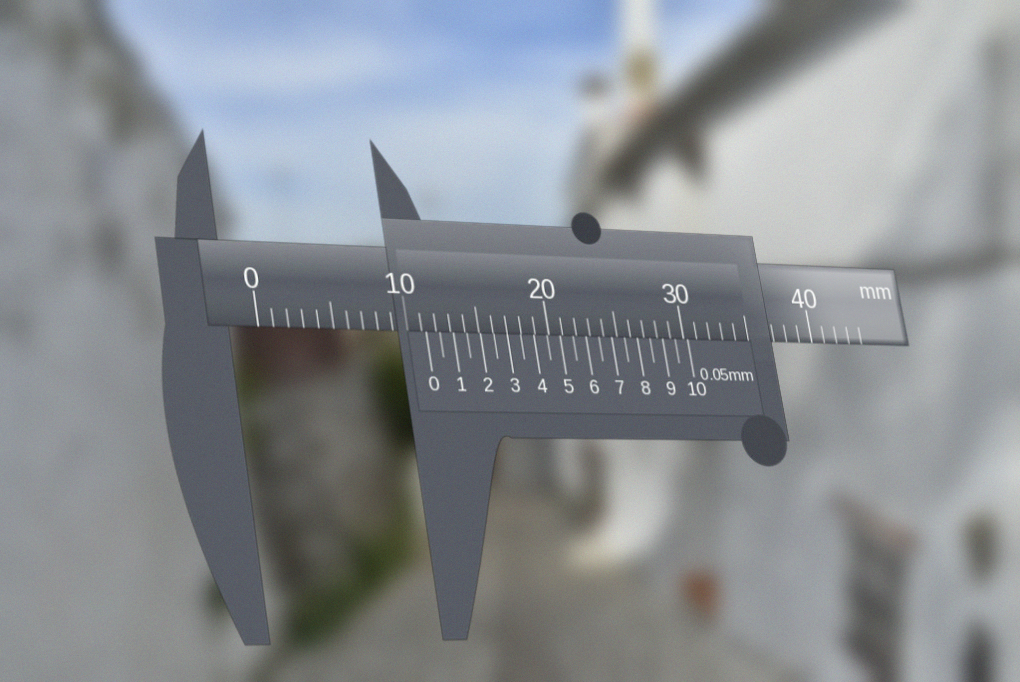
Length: 11.3mm
